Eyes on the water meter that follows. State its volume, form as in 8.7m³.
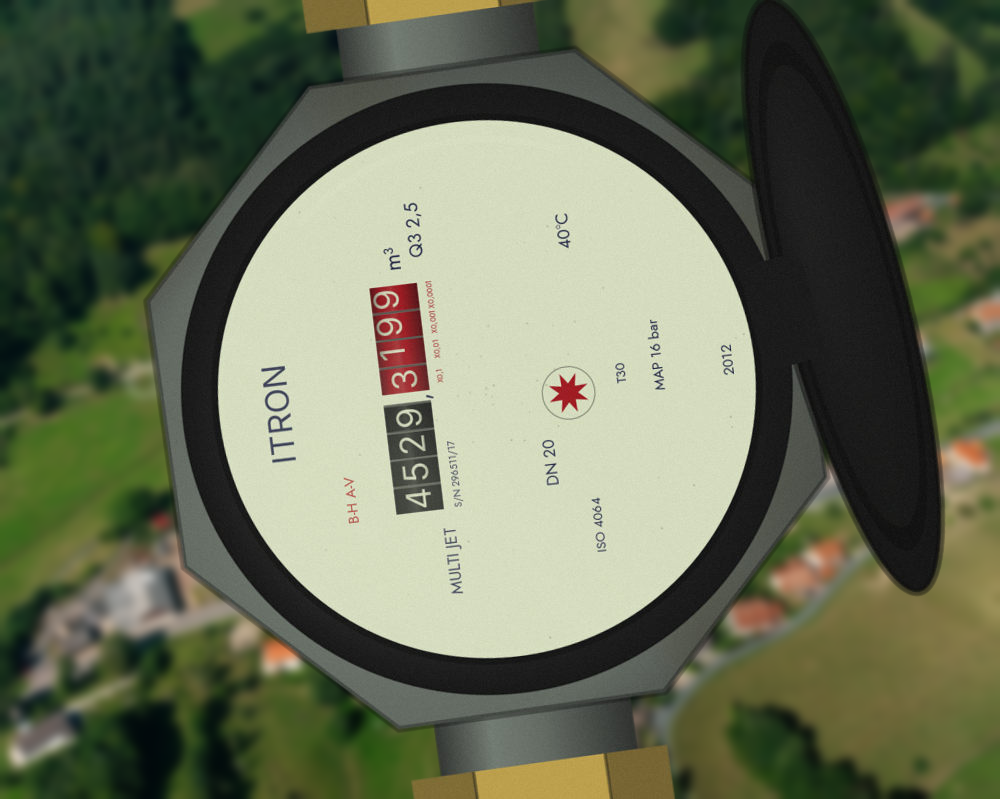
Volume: 4529.3199m³
